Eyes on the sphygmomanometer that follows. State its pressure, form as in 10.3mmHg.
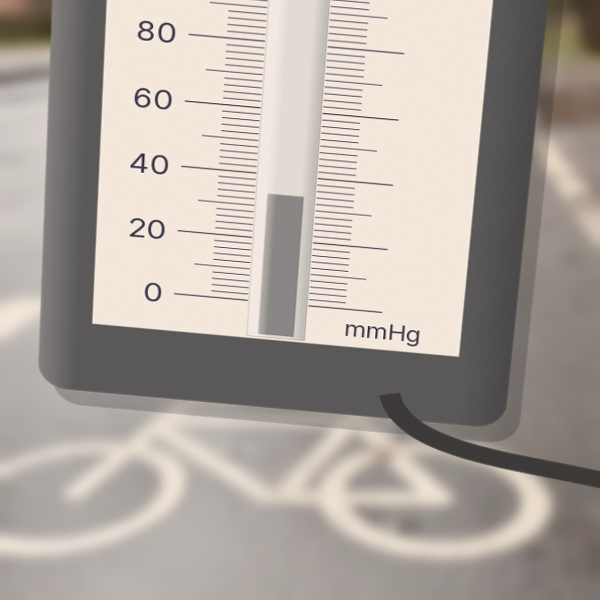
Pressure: 34mmHg
